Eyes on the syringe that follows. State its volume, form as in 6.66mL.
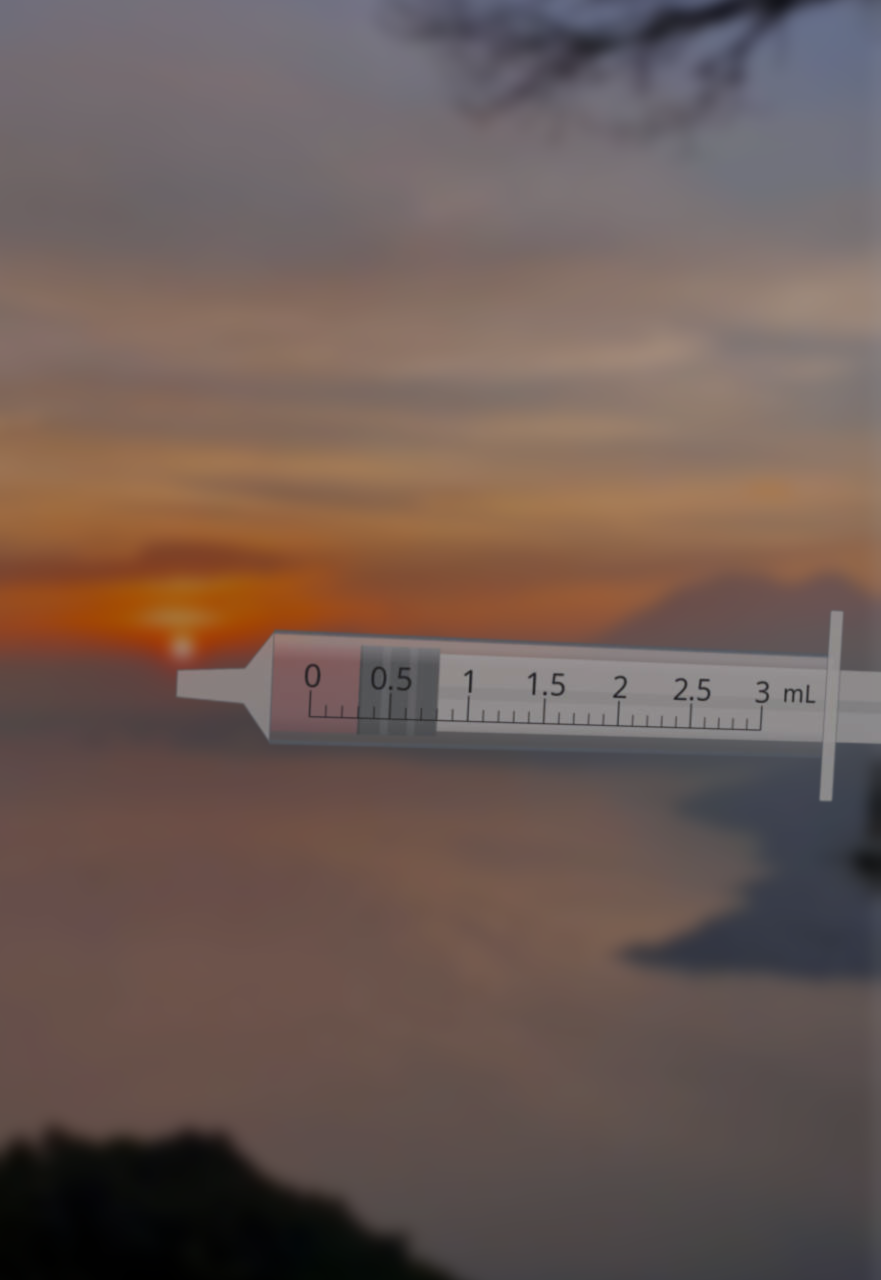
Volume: 0.3mL
